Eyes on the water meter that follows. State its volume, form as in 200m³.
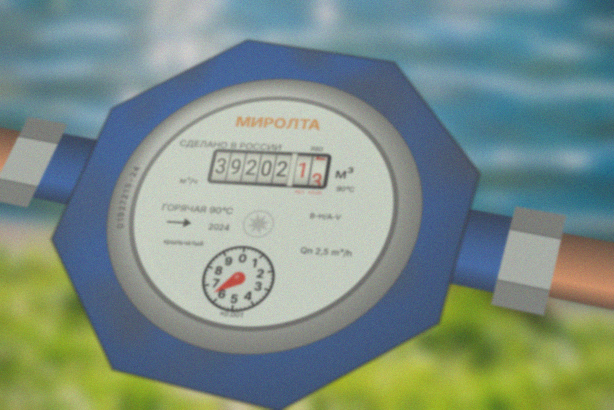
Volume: 39202.126m³
